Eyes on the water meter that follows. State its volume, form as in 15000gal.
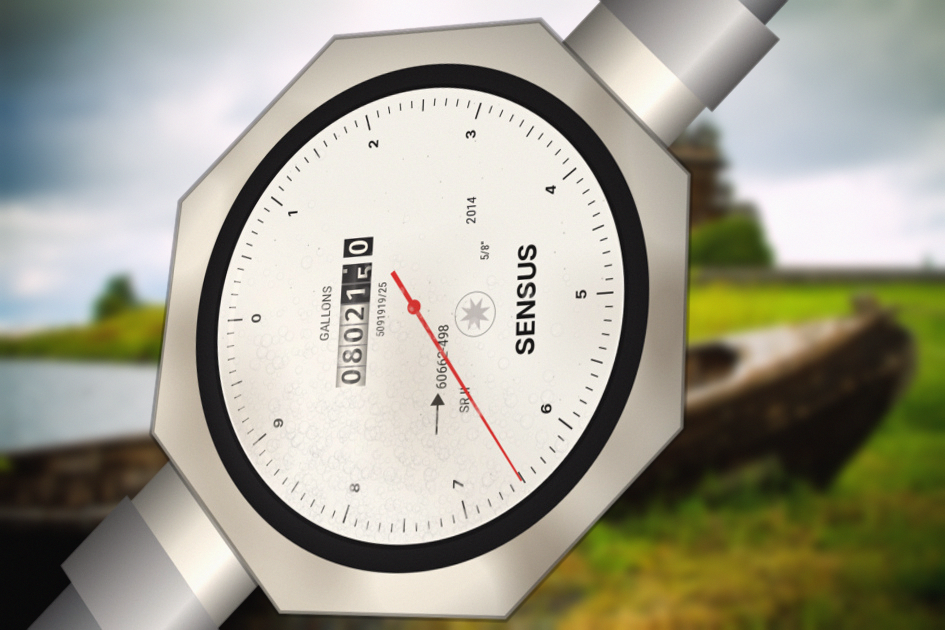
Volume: 802146.5gal
